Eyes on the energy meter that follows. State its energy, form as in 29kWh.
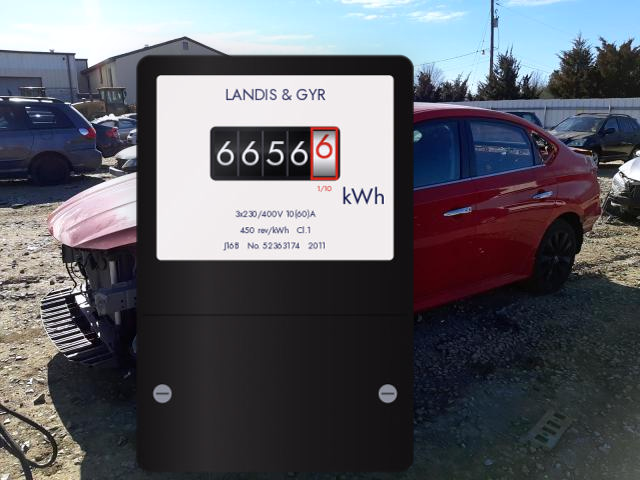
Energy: 6656.6kWh
